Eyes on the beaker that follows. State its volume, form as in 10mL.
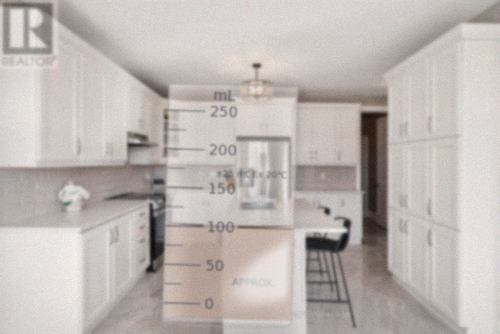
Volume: 100mL
